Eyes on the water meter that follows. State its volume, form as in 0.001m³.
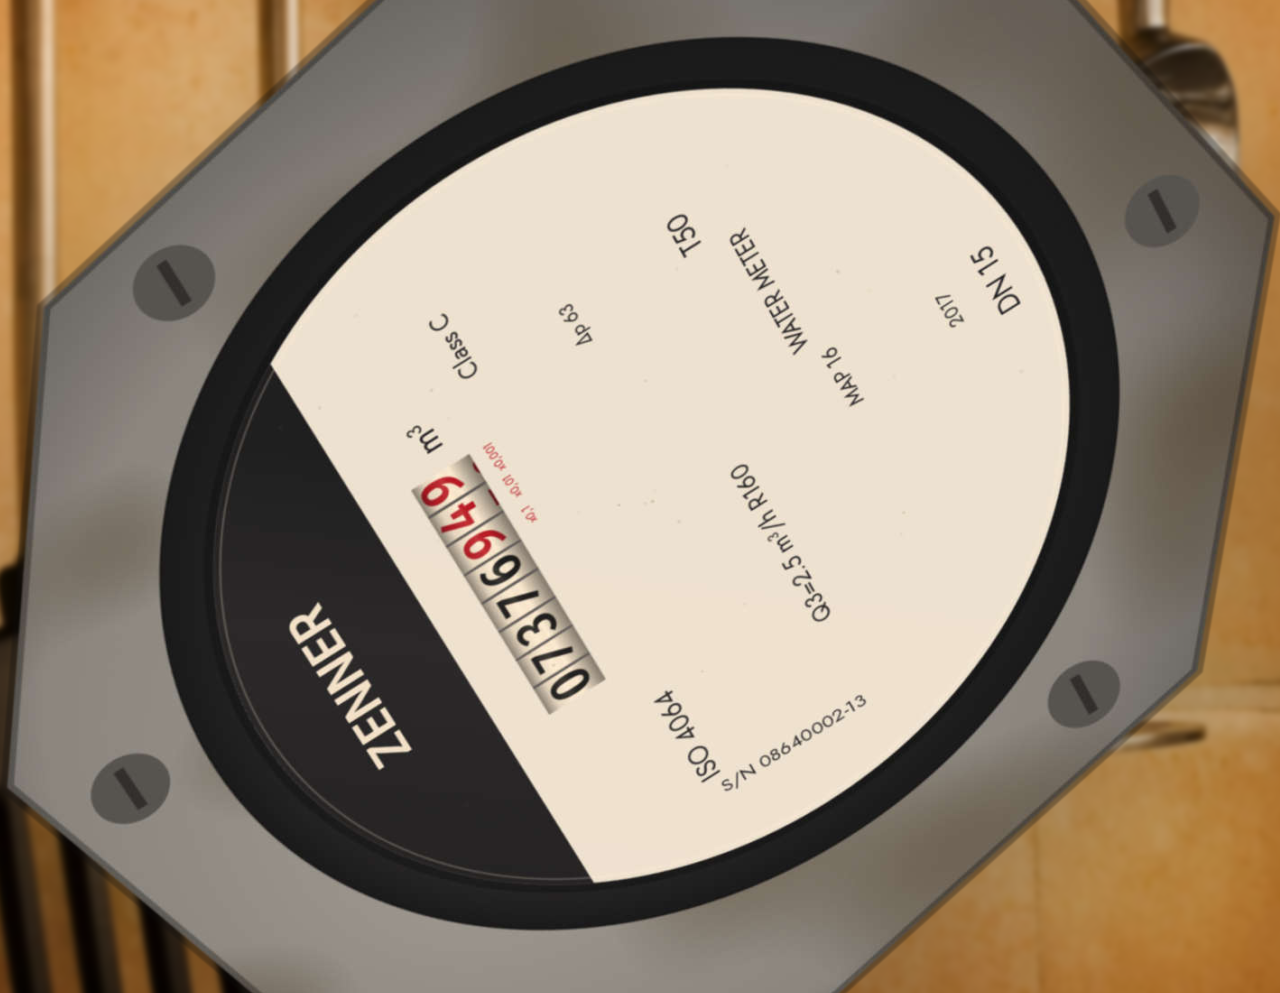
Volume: 7376.949m³
